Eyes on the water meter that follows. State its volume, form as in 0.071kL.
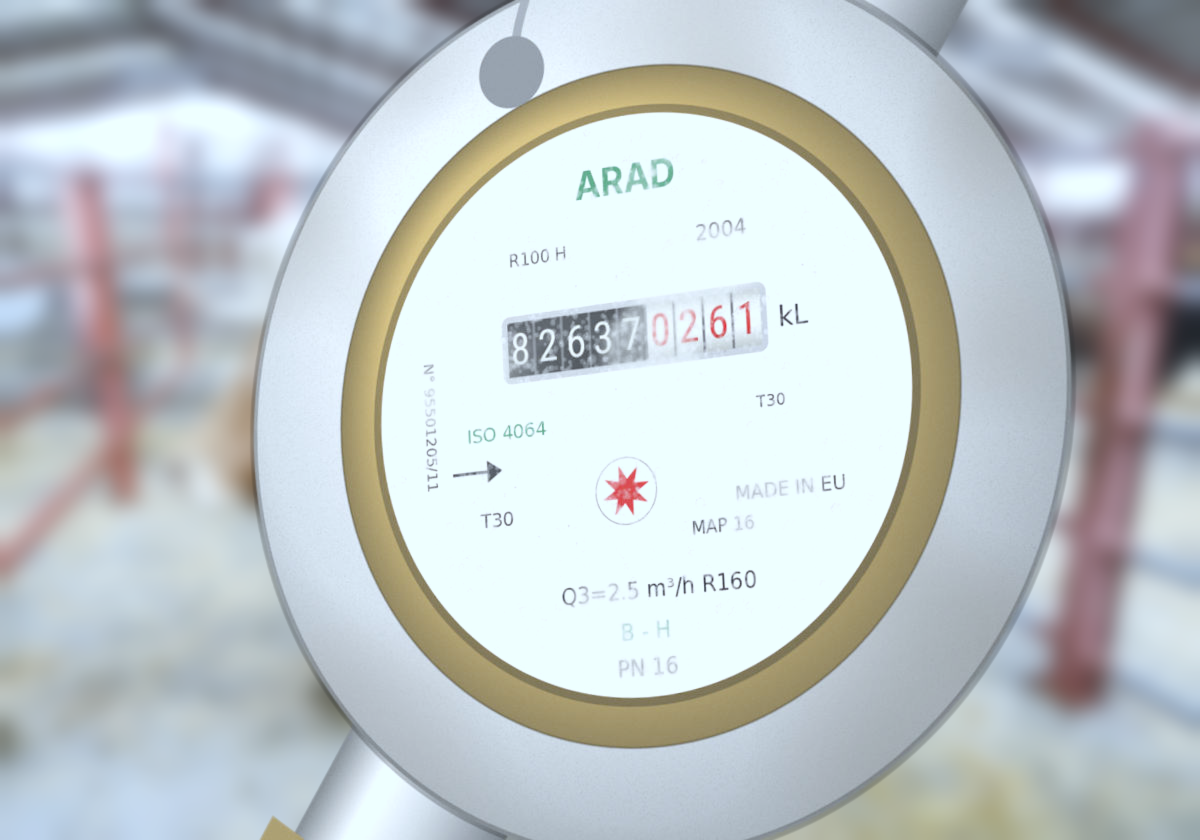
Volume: 82637.0261kL
